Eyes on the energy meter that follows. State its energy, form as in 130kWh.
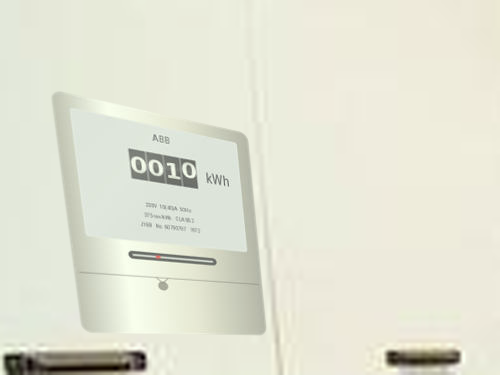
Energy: 10kWh
